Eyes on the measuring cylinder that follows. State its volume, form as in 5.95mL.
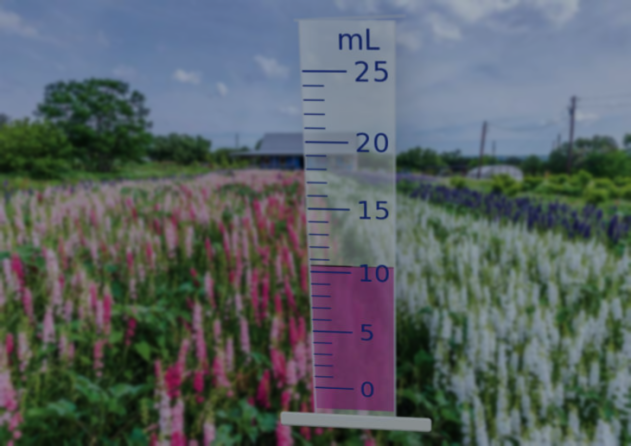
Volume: 10.5mL
